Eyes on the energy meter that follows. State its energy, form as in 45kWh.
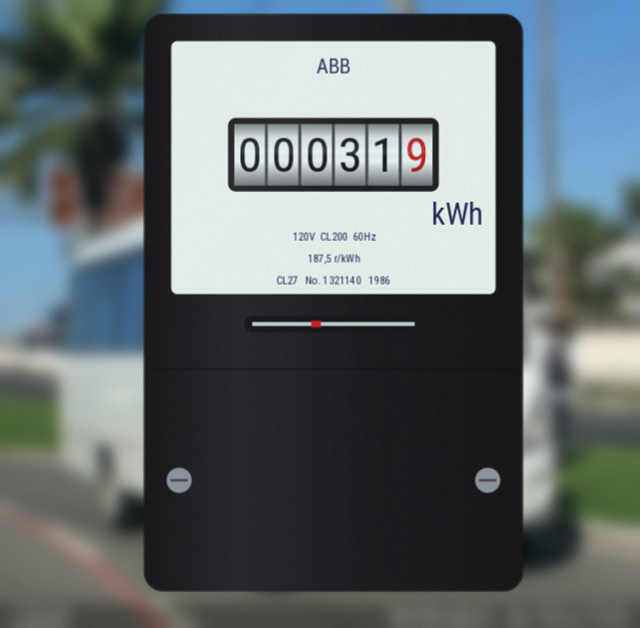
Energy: 31.9kWh
